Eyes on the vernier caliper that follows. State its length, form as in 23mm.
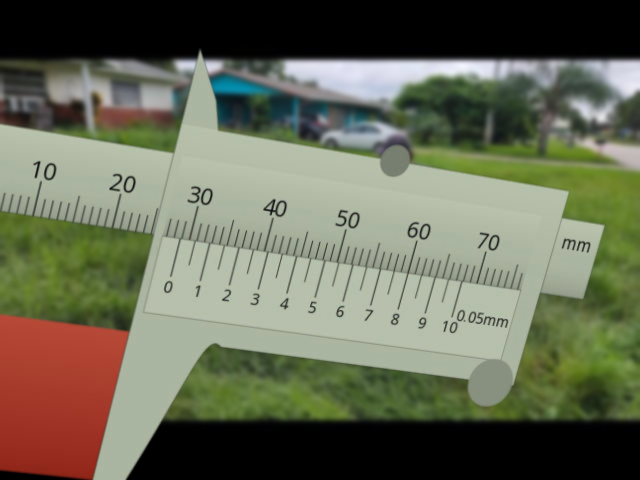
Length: 28.8mm
